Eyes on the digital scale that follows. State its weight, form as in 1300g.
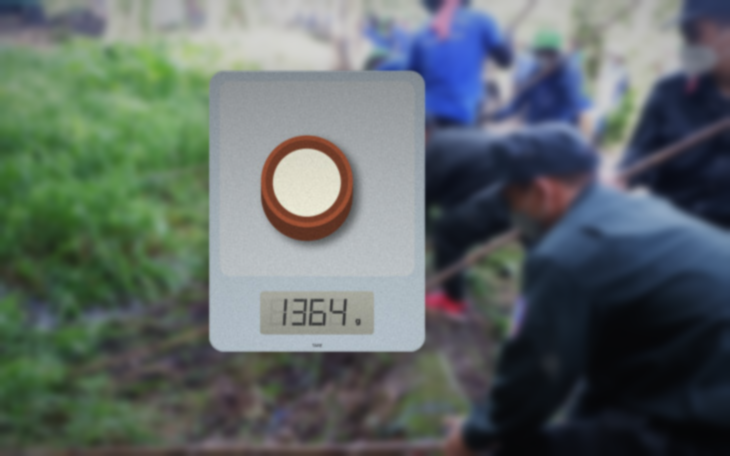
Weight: 1364g
